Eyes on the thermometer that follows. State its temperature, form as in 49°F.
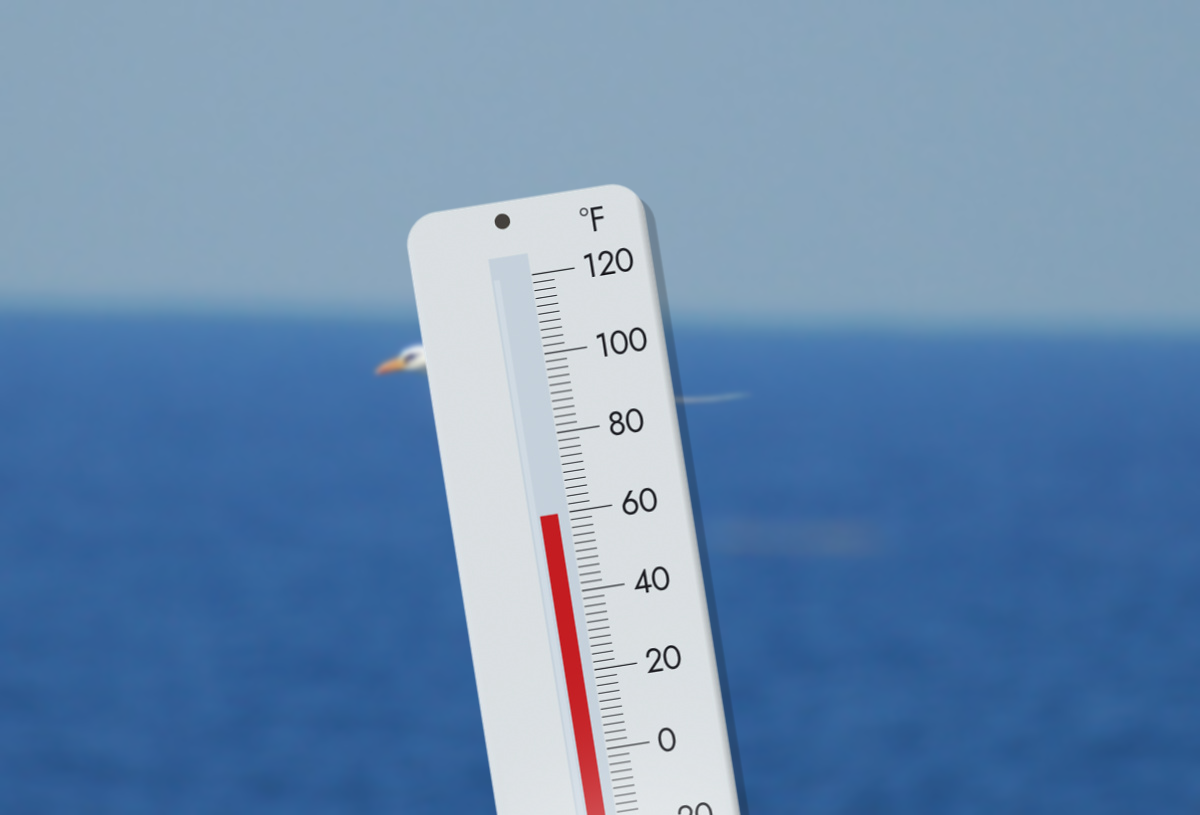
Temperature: 60°F
